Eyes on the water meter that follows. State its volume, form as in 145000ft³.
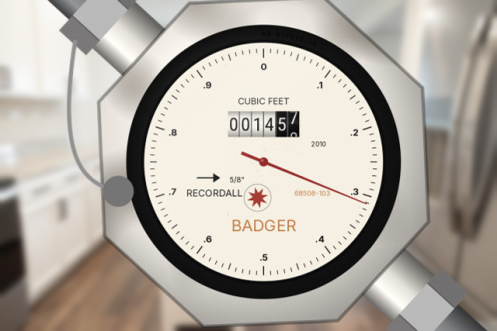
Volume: 1457.31ft³
